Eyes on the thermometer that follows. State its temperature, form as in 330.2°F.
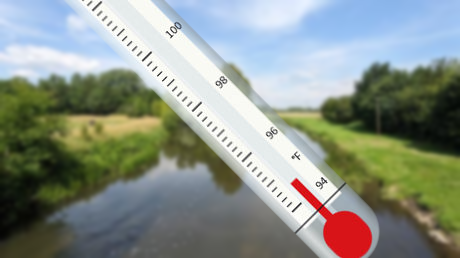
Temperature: 94.6°F
